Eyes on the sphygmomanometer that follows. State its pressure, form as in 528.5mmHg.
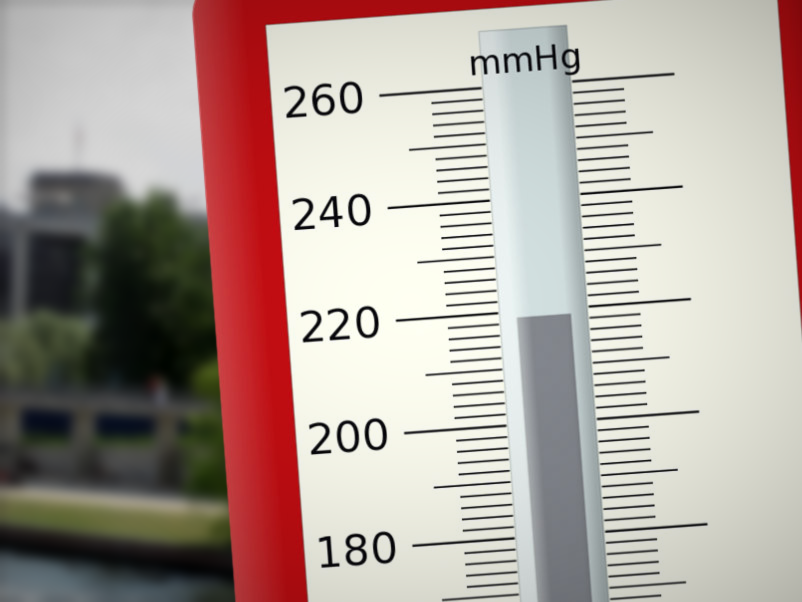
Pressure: 219mmHg
